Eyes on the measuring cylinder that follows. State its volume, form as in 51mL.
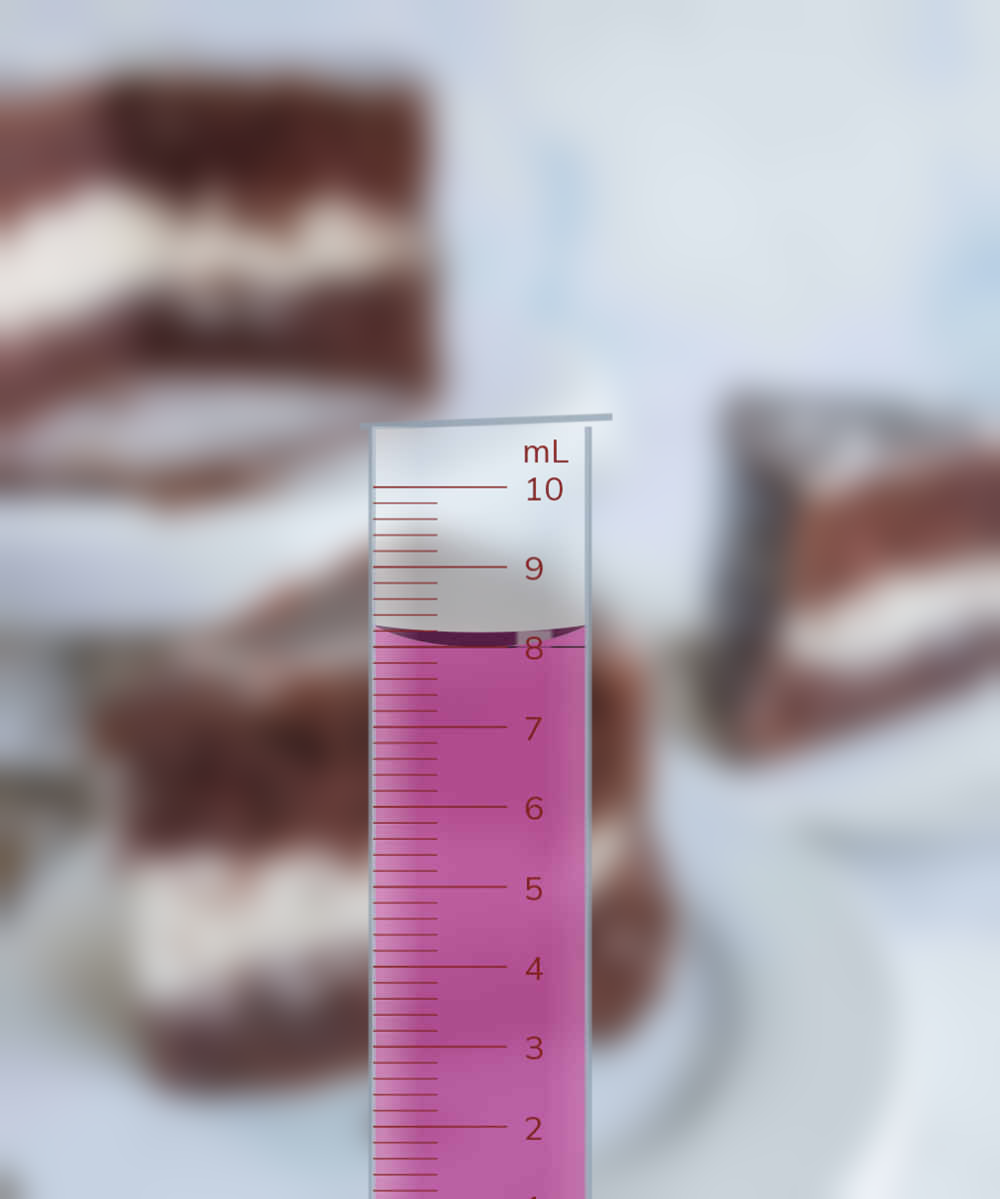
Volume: 8mL
